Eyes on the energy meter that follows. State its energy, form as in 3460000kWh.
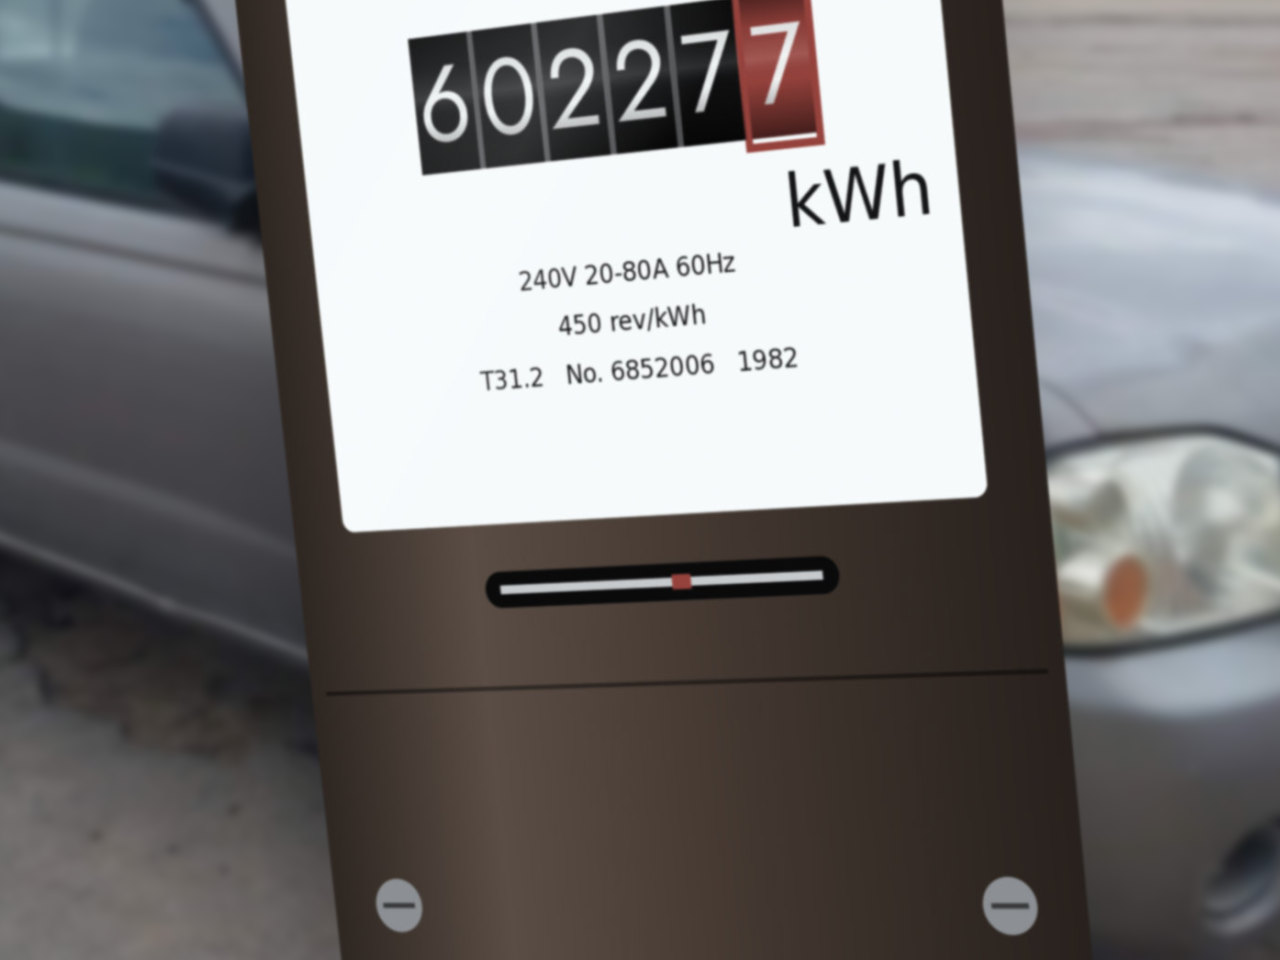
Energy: 60227.7kWh
